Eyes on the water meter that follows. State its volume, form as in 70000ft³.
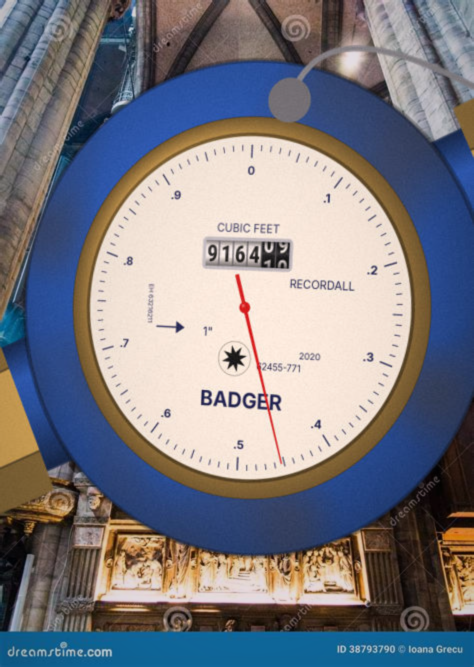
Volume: 916409.45ft³
